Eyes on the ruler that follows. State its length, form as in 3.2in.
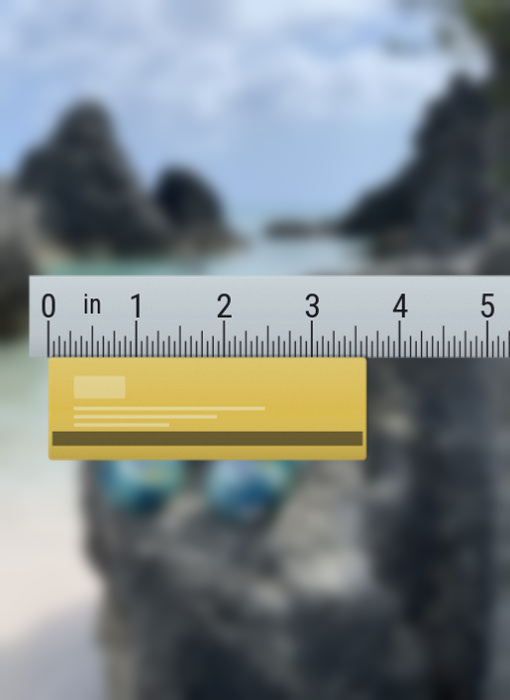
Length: 3.625in
